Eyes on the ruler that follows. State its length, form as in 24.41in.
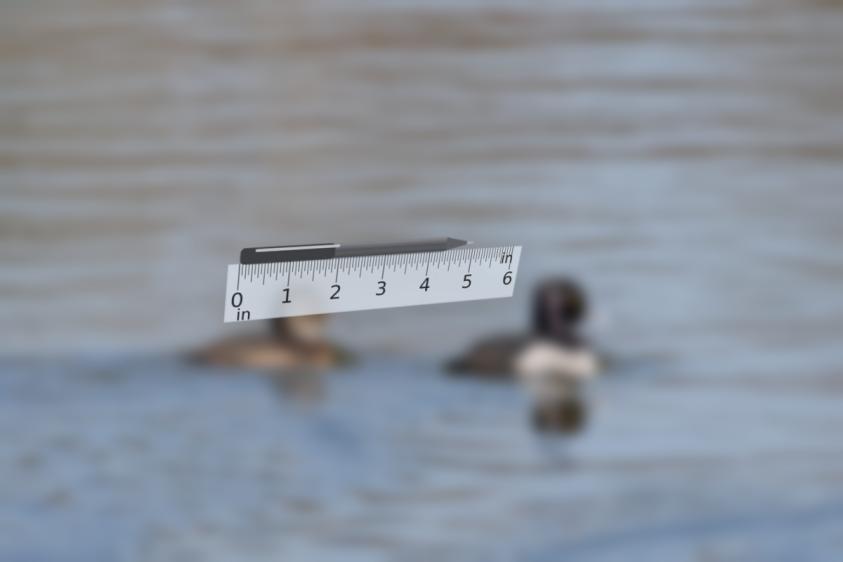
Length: 5in
